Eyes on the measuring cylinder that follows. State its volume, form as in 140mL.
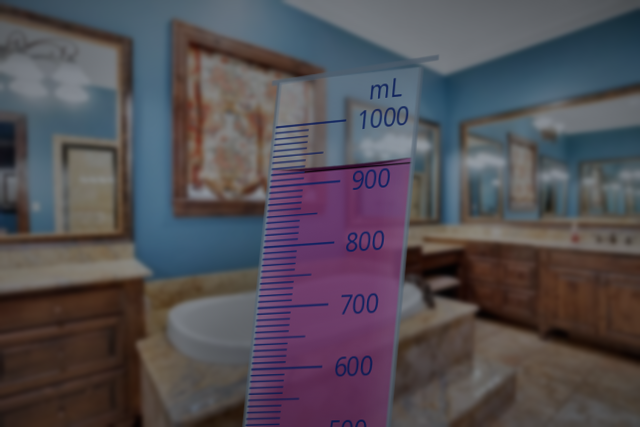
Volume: 920mL
